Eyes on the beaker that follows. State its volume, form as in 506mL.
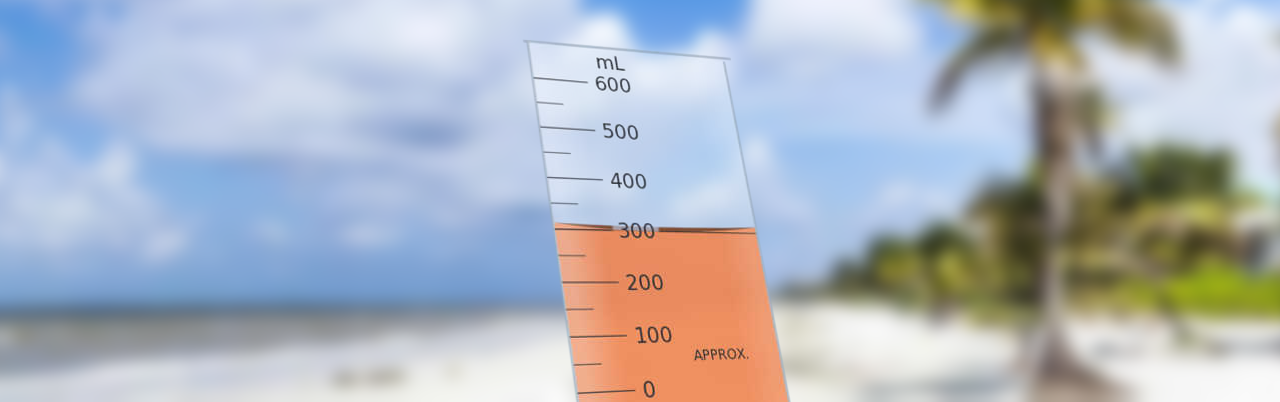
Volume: 300mL
